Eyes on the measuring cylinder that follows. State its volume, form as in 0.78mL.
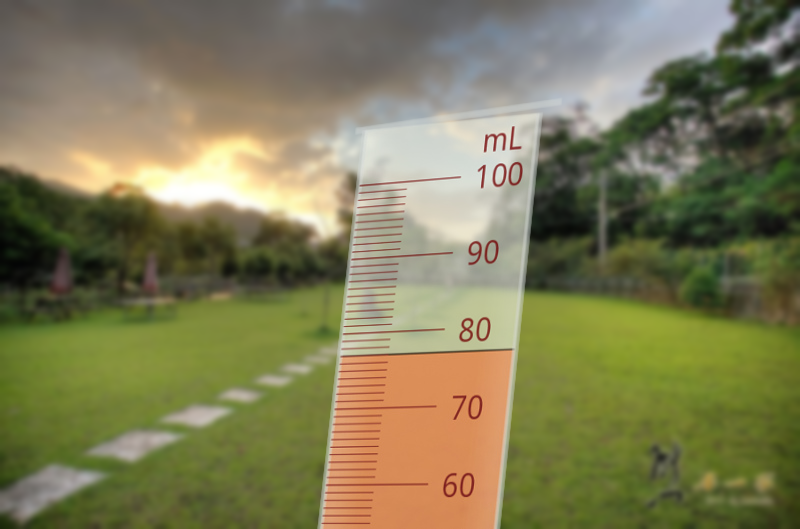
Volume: 77mL
